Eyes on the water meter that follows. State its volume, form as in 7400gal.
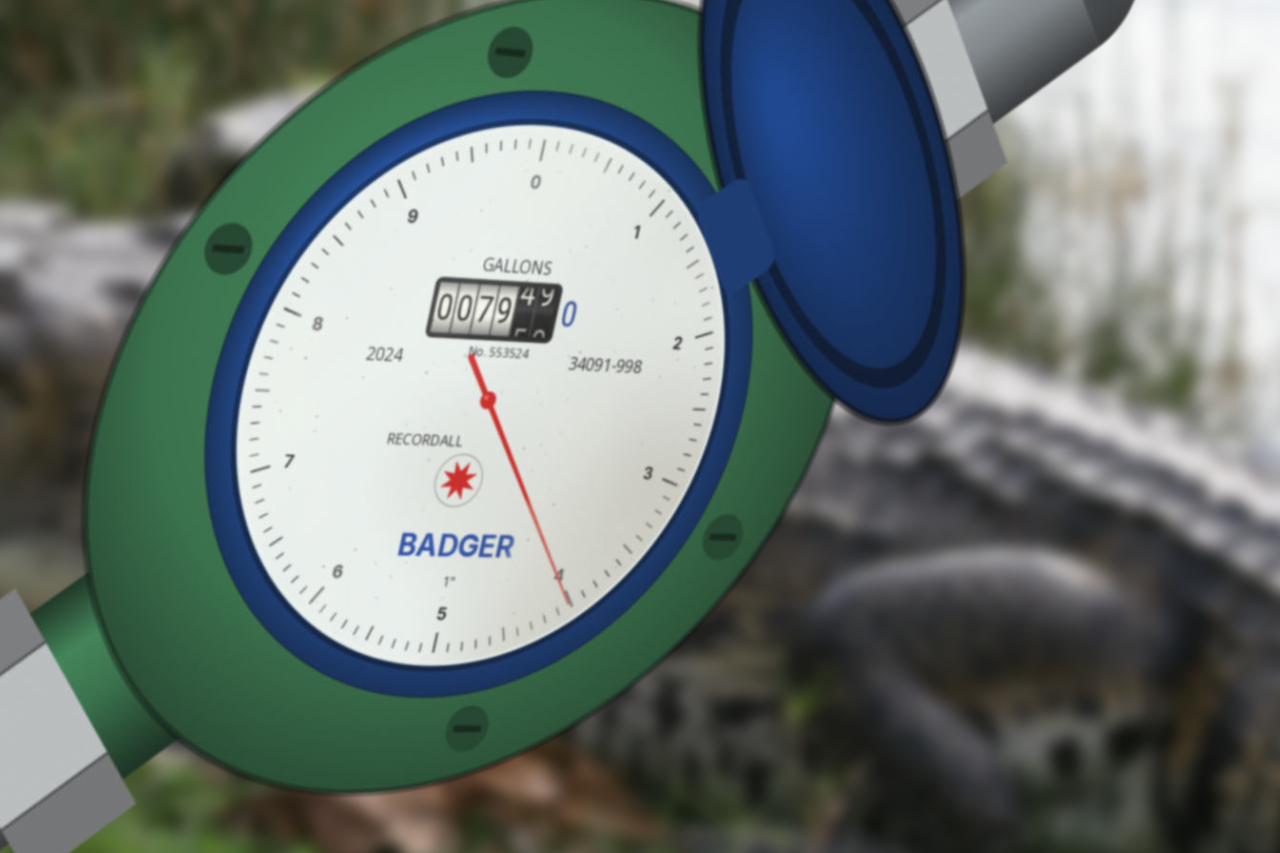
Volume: 79494.0gal
